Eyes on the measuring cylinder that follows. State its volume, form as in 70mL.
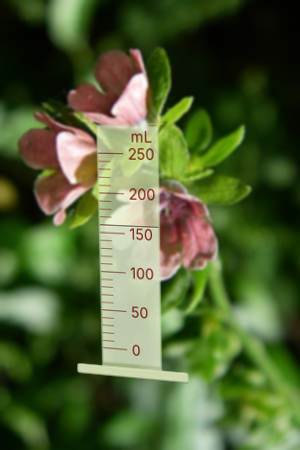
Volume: 160mL
